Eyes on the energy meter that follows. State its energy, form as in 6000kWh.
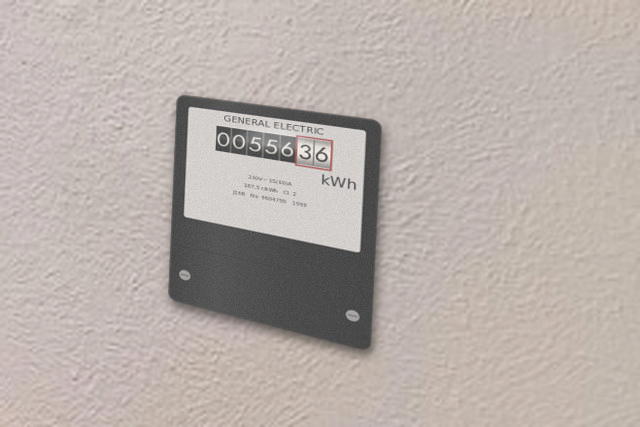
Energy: 556.36kWh
